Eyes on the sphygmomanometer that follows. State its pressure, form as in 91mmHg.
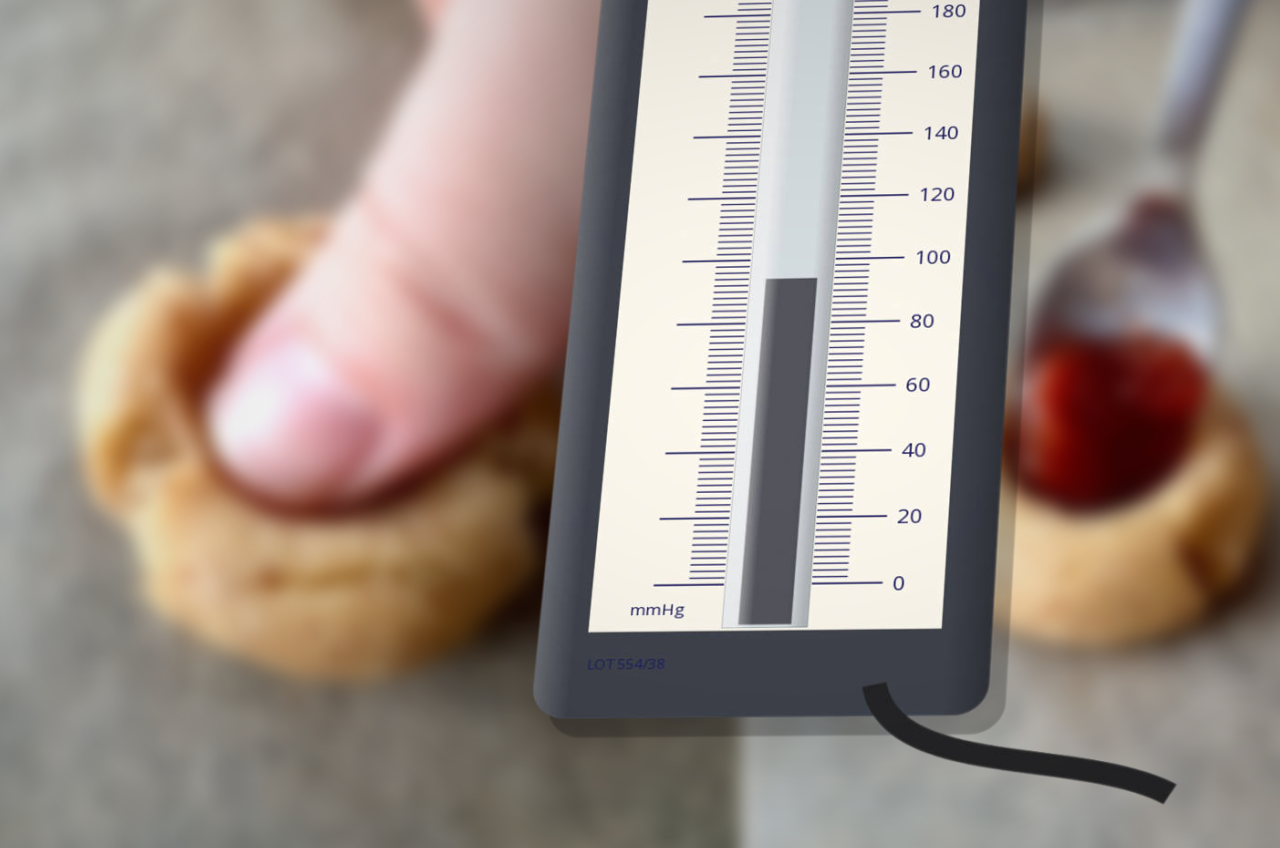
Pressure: 94mmHg
